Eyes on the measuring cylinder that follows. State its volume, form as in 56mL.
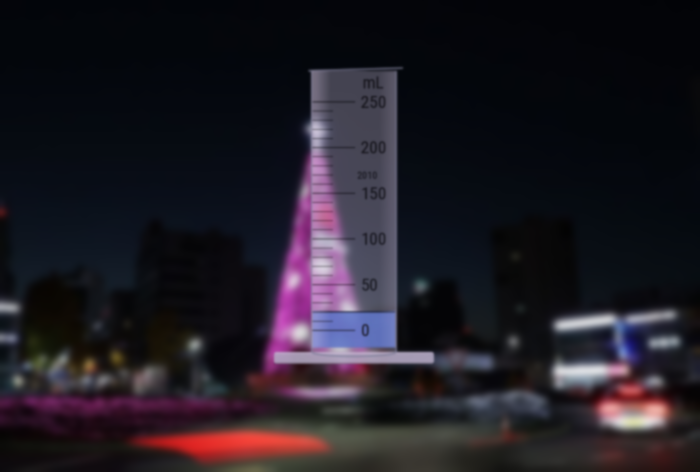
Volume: 20mL
